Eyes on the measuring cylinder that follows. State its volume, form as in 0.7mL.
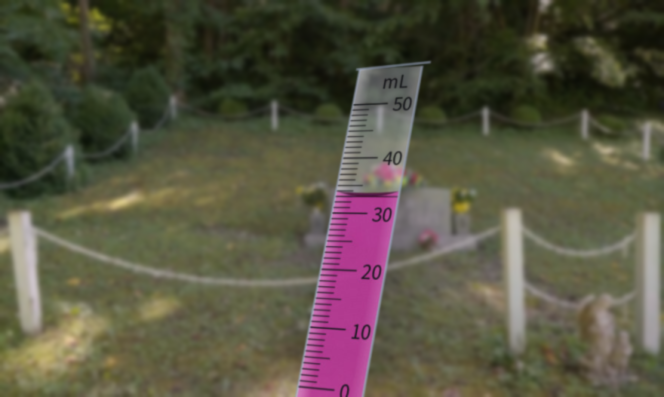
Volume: 33mL
